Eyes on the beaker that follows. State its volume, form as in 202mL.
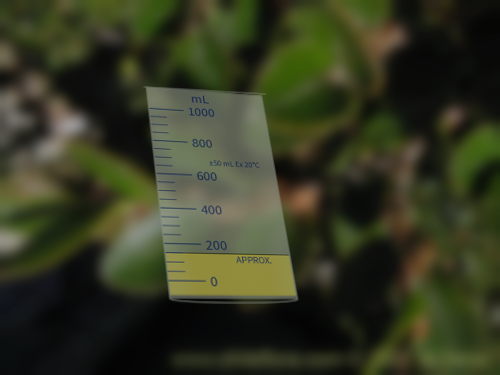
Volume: 150mL
